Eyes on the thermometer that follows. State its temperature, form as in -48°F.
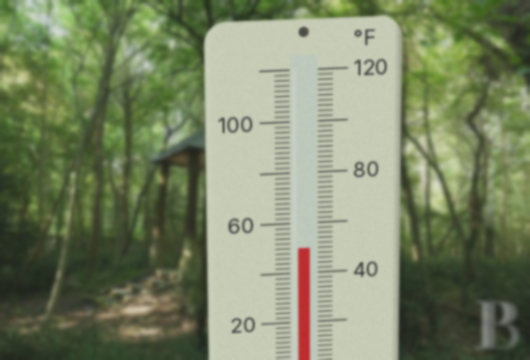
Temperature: 50°F
